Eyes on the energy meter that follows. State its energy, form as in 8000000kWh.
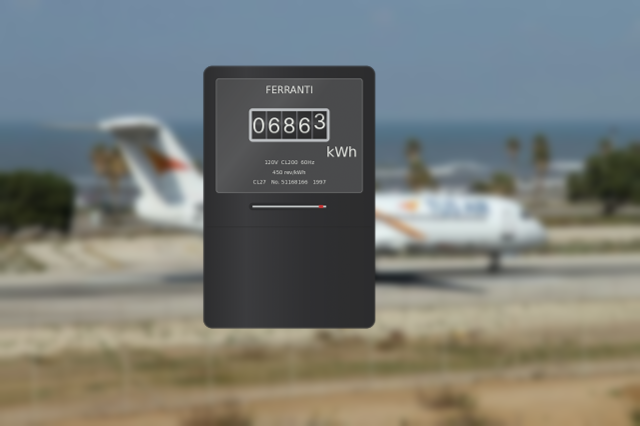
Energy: 6863kWh
